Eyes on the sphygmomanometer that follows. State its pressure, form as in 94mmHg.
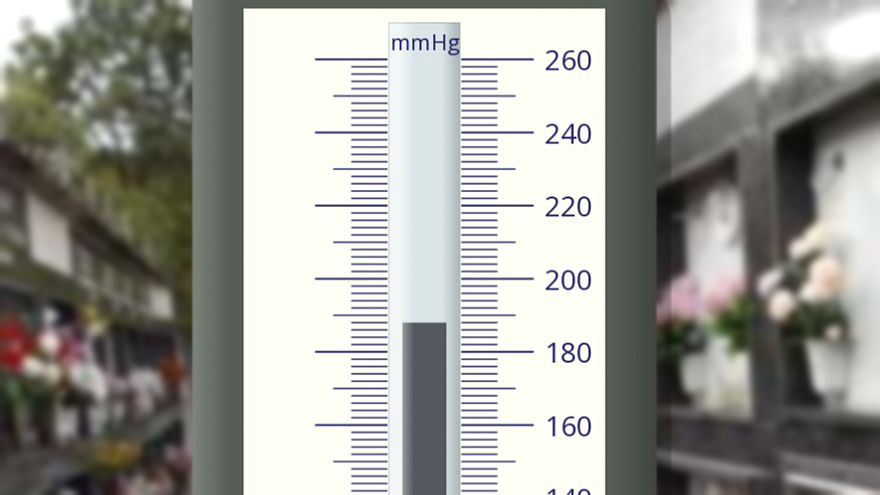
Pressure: 188mmHg
